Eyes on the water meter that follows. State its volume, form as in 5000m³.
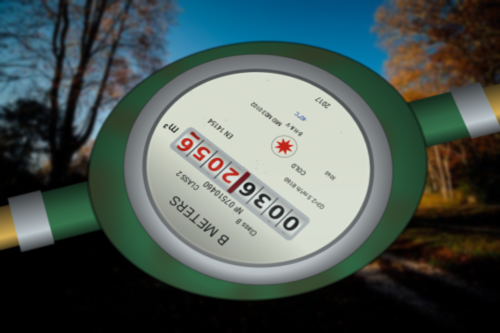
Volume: 36.2056m³
